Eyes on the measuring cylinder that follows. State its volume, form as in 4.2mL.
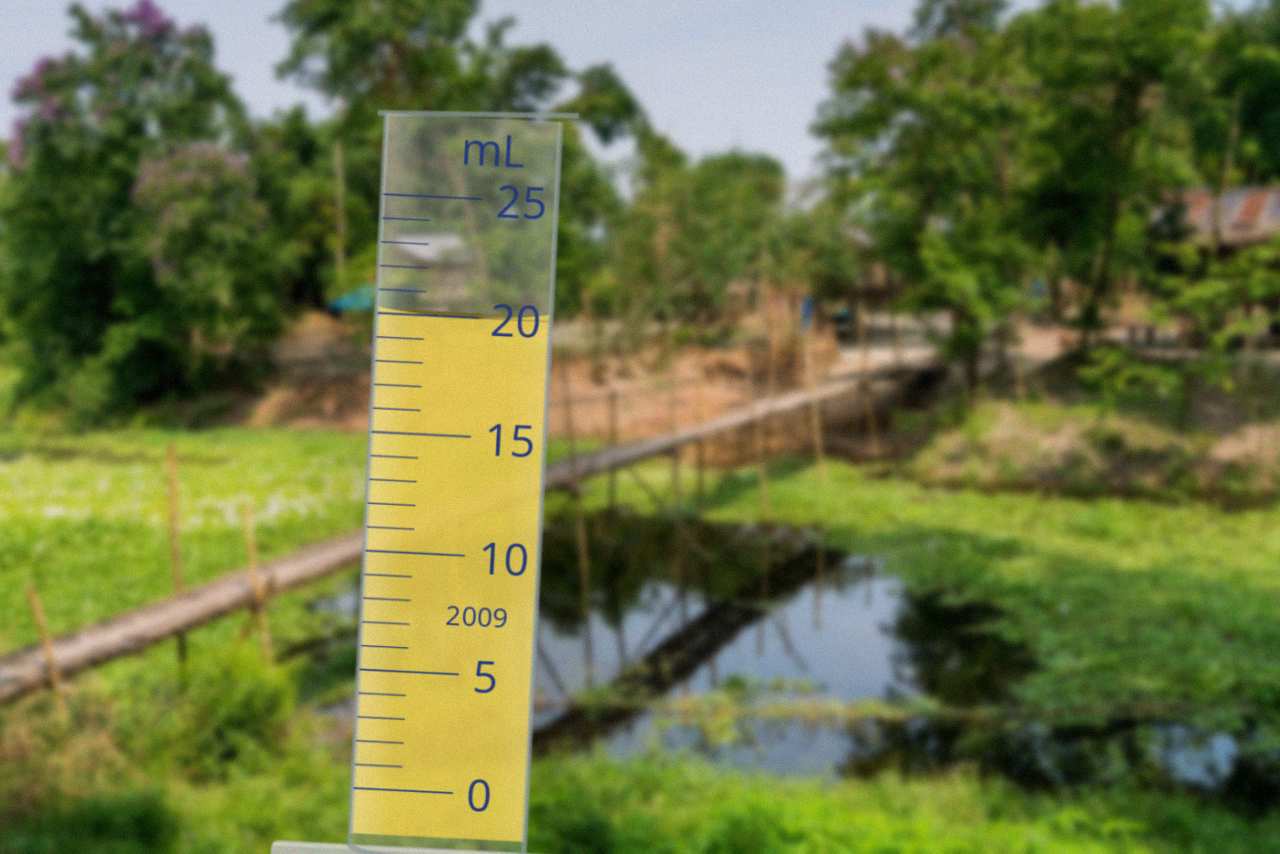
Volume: 20mL
